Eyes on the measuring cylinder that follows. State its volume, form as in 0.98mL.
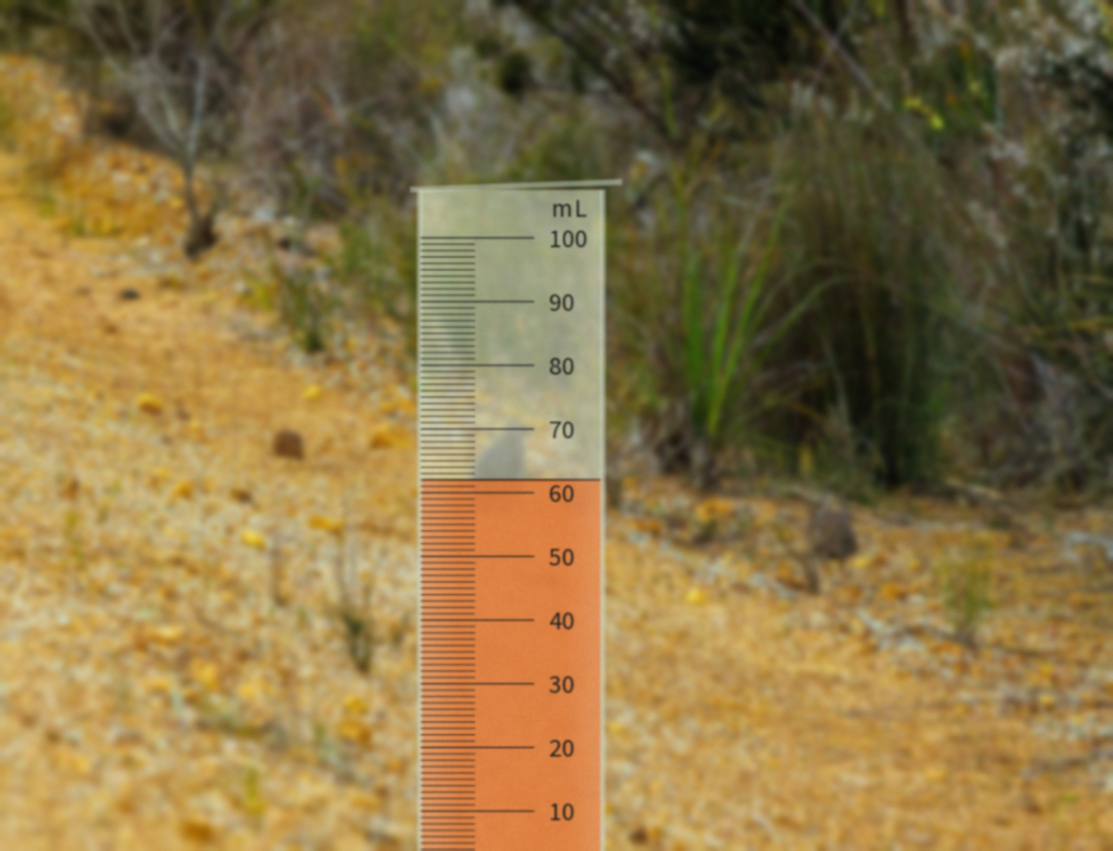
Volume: 62mL
